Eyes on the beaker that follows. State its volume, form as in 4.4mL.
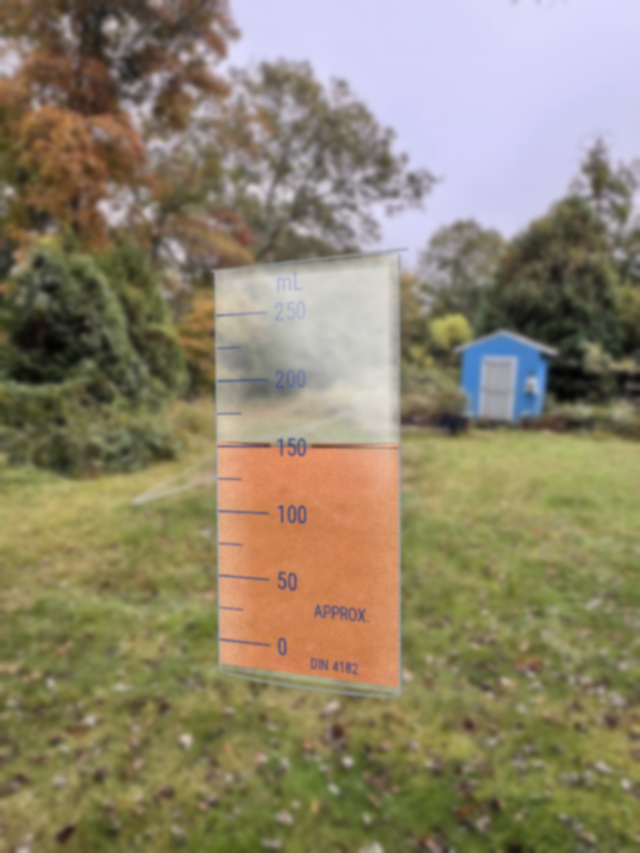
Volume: 150mL
